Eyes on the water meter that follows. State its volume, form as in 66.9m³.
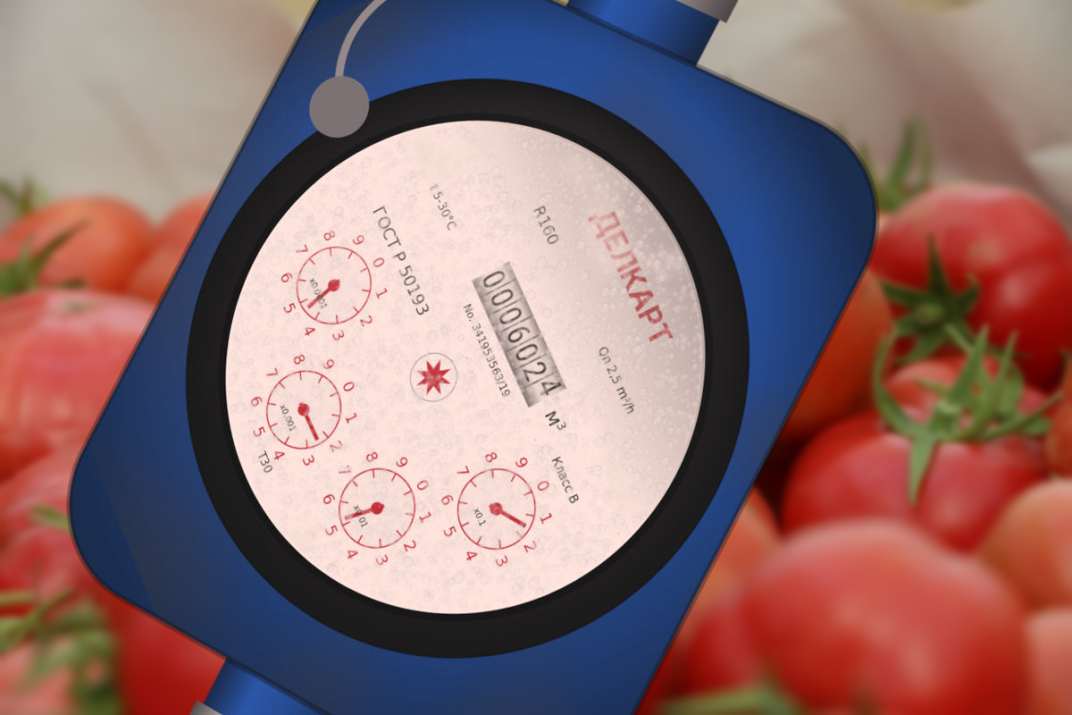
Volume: 6024.1524m³
